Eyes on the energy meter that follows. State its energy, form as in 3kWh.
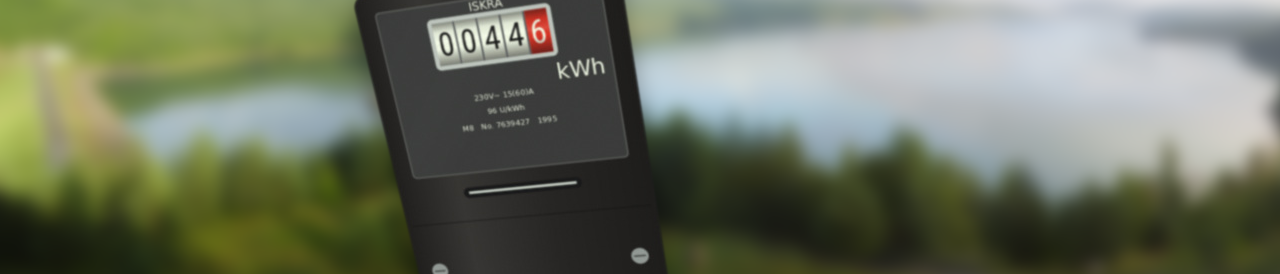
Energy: 44.6kWh
